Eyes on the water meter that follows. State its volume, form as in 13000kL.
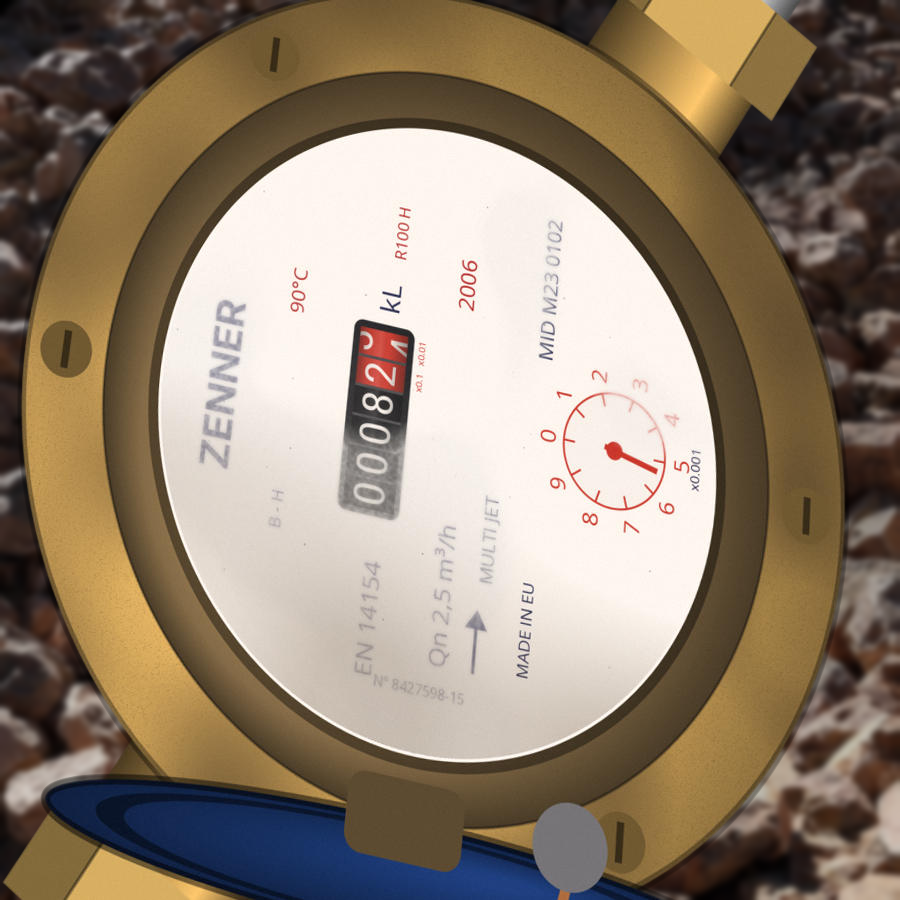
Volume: 8.235kL
